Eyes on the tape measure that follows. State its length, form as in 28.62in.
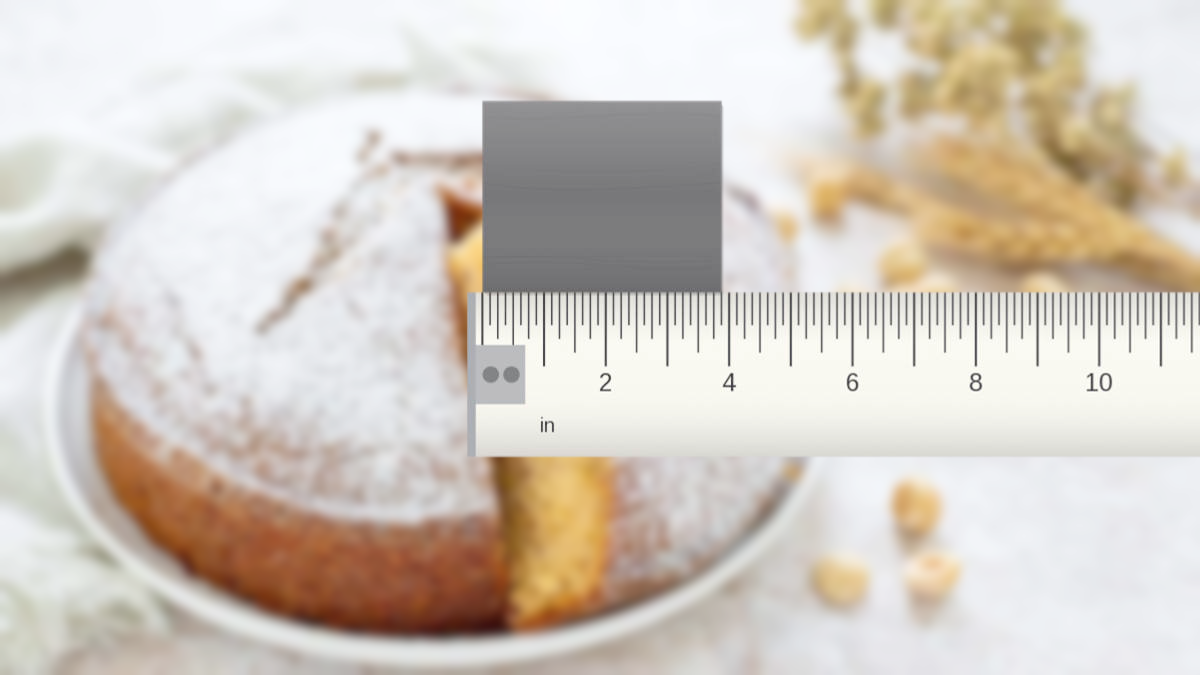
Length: 3.875in
